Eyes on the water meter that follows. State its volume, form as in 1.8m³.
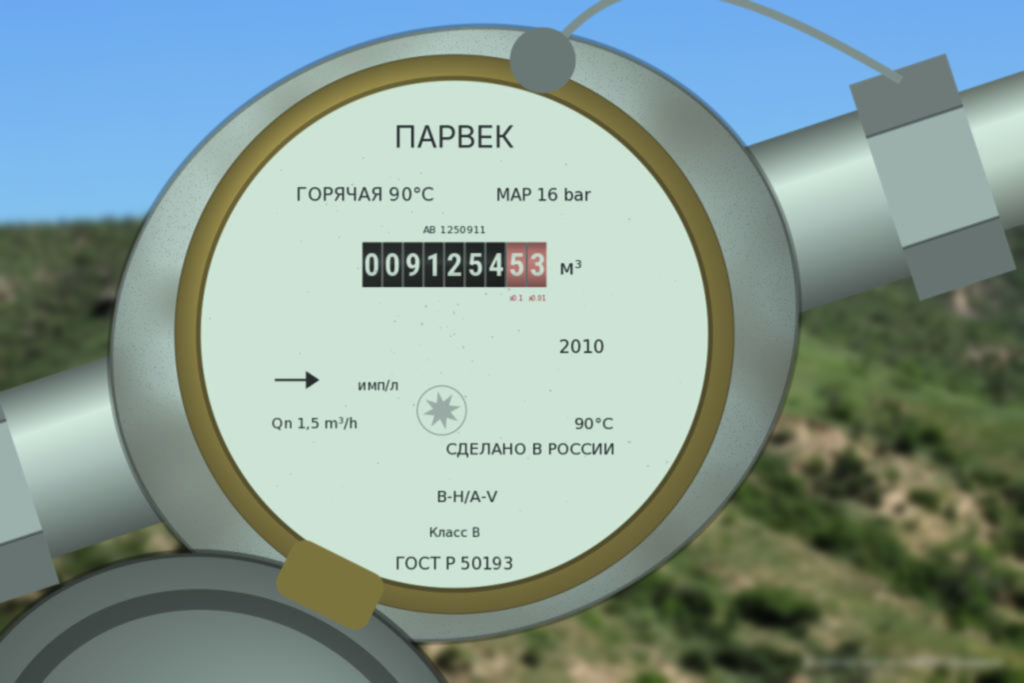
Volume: 91254.53m³
